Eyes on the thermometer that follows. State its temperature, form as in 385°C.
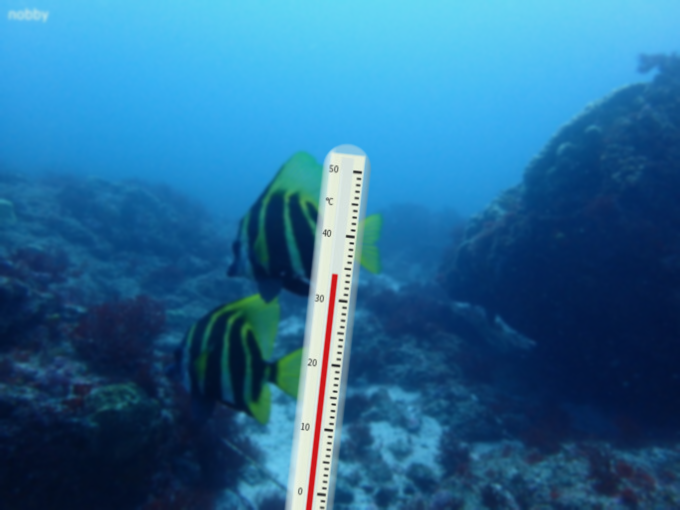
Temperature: 34°C
